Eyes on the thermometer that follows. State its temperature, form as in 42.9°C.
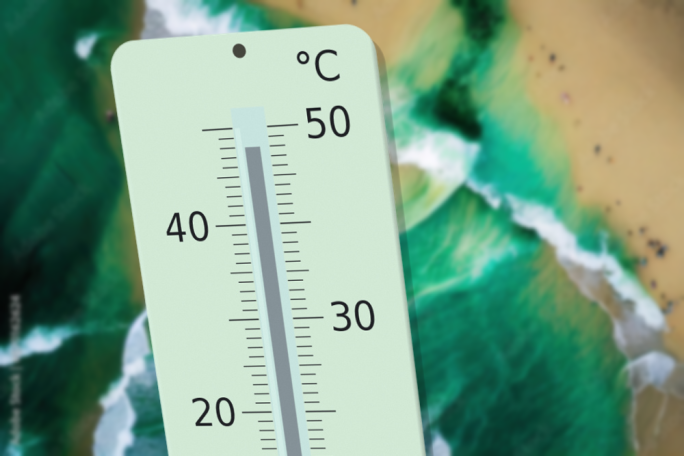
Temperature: 48°C
